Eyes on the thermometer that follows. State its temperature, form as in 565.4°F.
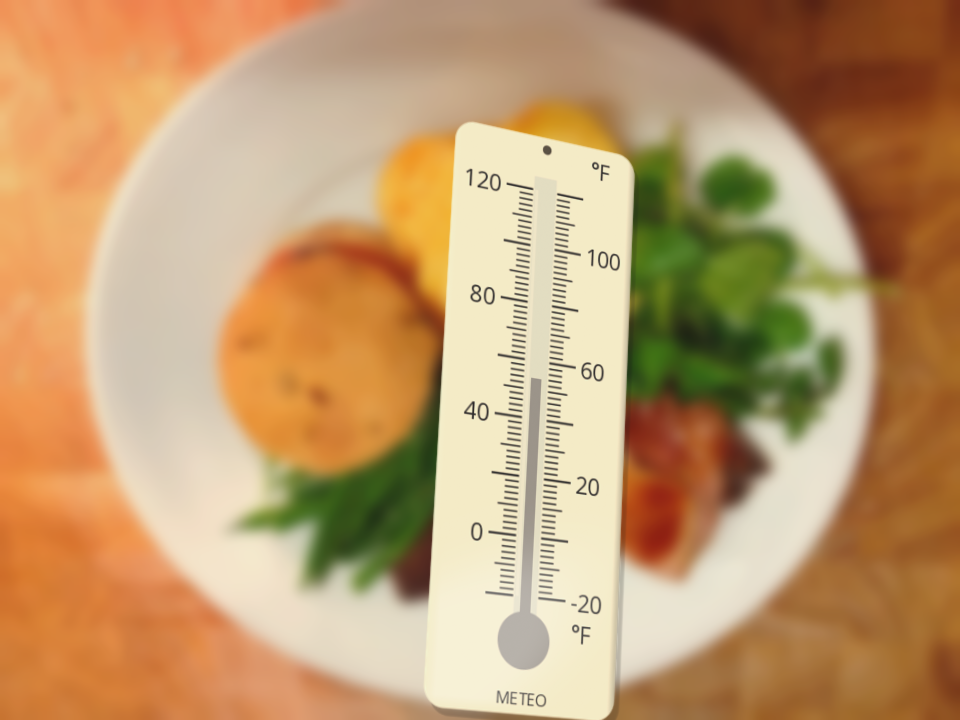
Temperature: 54°F
